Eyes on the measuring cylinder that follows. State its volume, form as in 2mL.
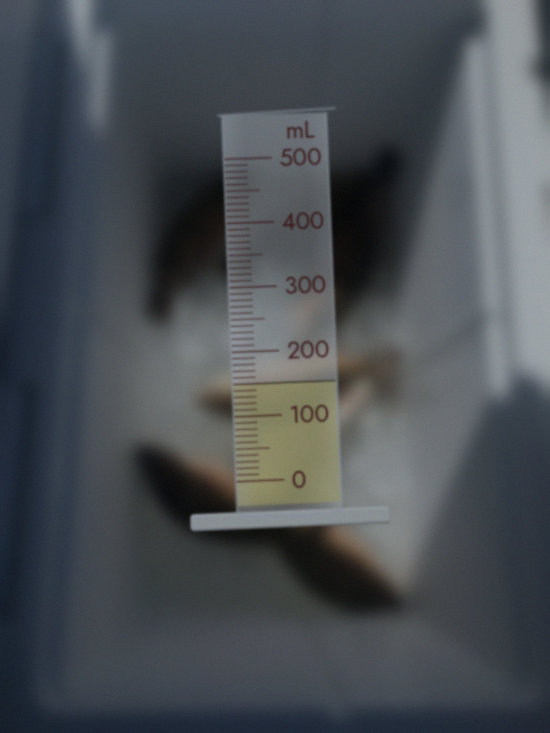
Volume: 150mL
